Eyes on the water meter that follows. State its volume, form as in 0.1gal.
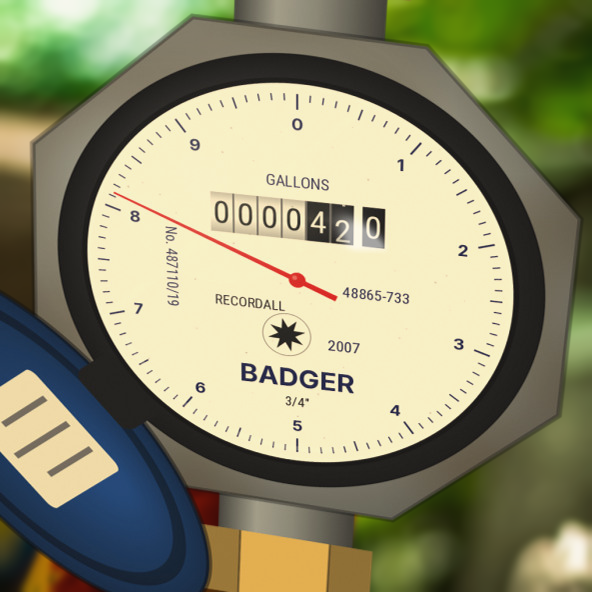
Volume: 418.1gal
